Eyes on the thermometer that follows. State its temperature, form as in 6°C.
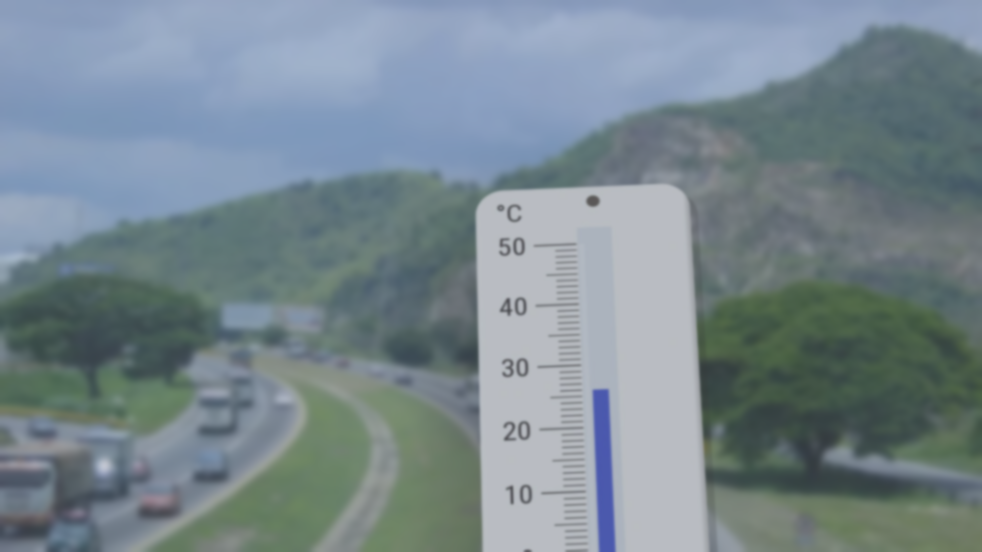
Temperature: 26°C
